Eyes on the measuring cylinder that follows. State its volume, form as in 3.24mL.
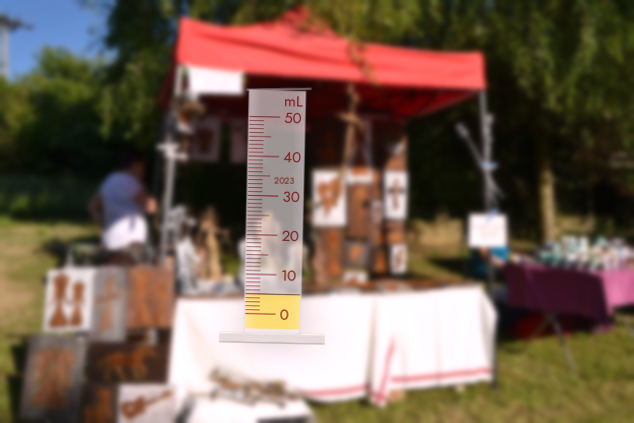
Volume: 5mL
